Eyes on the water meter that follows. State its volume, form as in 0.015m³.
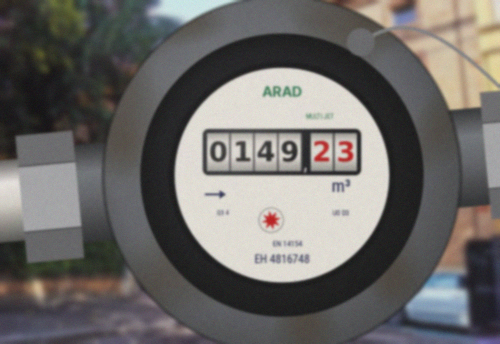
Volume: 149.23m³
